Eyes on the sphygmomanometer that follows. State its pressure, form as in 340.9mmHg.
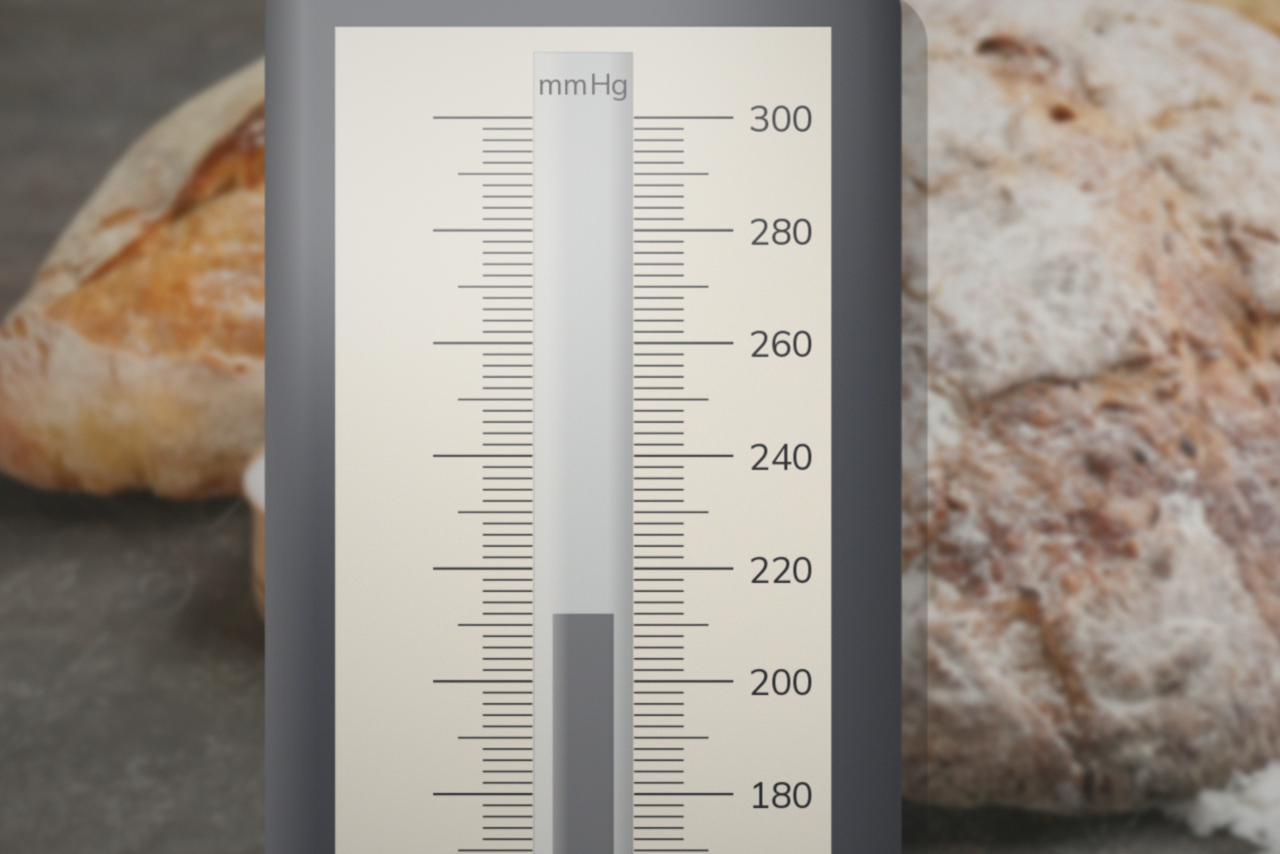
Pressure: 212mmHg
